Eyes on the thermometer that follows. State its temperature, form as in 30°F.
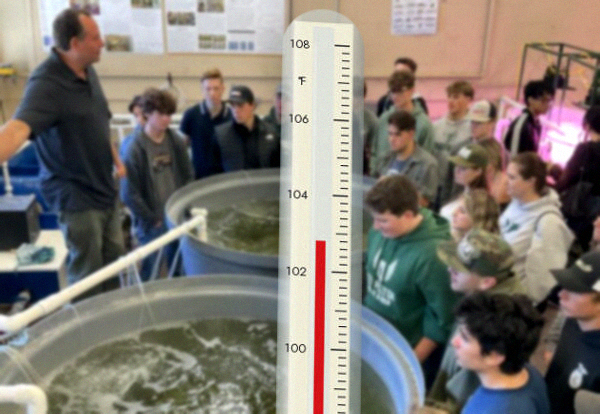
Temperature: 102.8°F
